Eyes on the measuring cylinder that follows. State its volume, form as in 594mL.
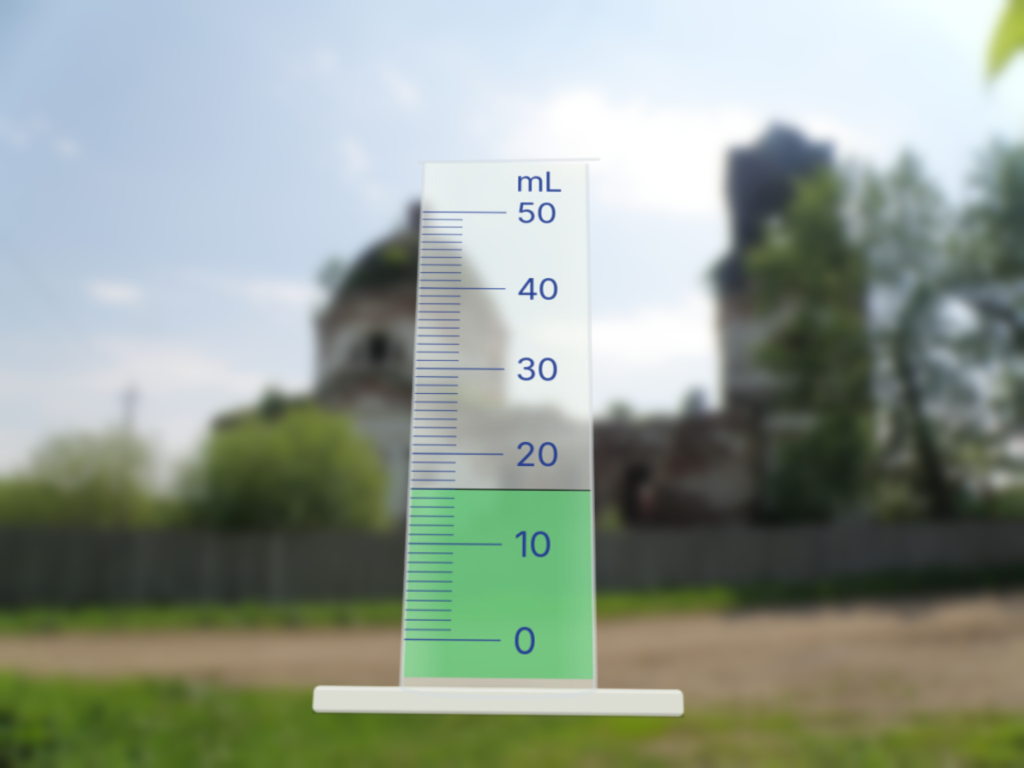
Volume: 16mL
